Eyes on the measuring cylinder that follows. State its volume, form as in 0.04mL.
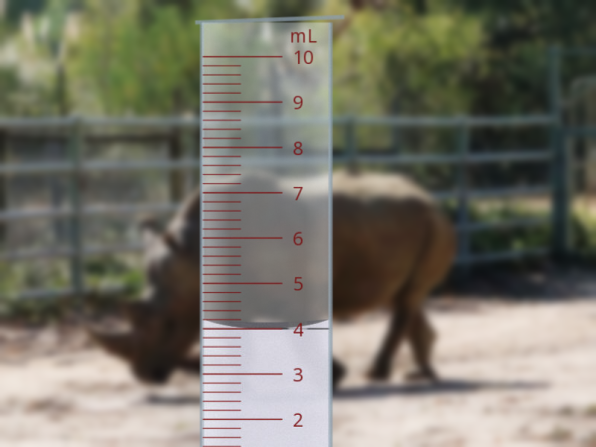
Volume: 4mL
